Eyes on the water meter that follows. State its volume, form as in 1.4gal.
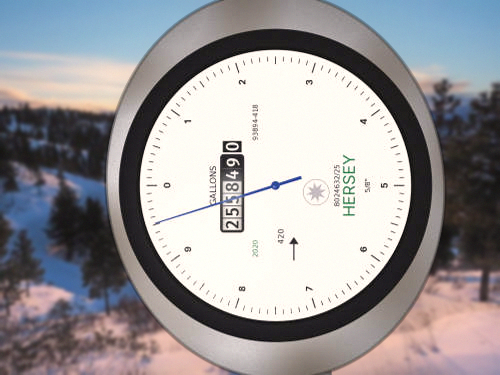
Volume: 2558489.5gal
